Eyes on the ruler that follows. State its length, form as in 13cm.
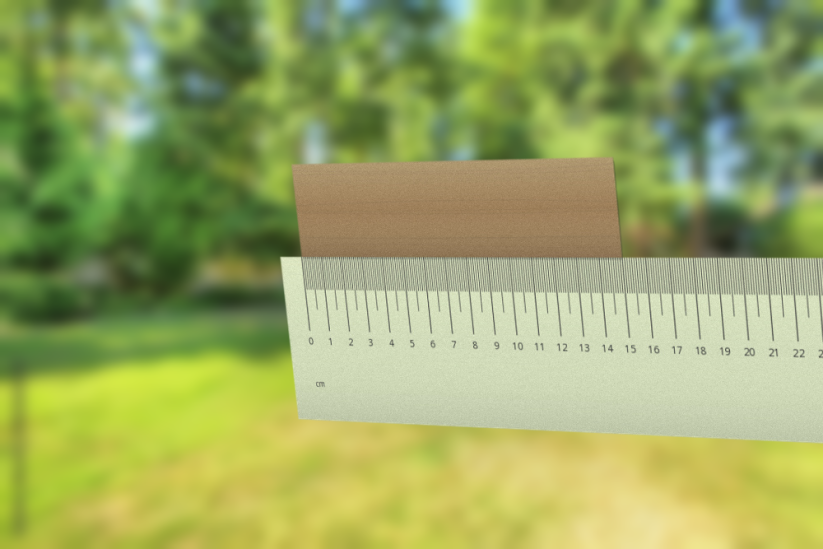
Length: 15cm
